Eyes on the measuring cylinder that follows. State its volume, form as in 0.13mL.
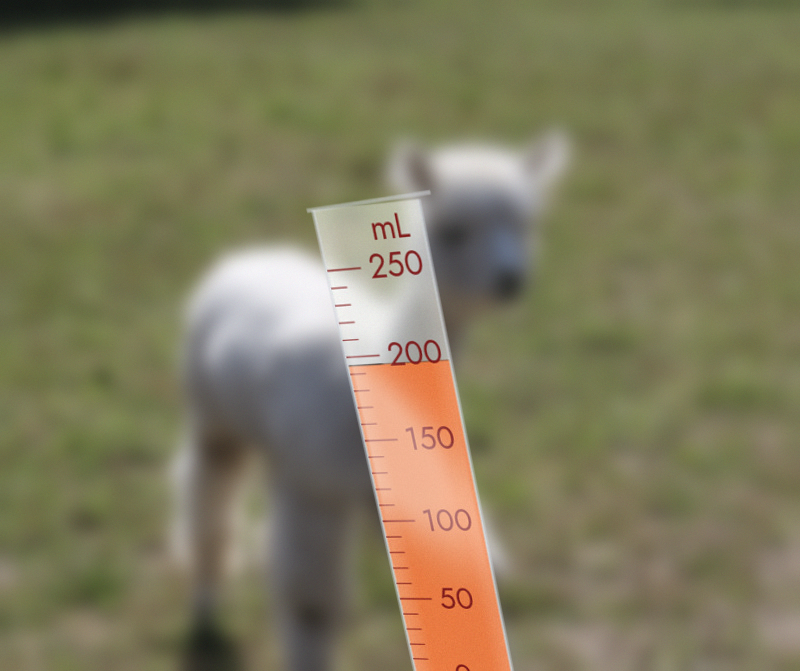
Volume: 195mL
